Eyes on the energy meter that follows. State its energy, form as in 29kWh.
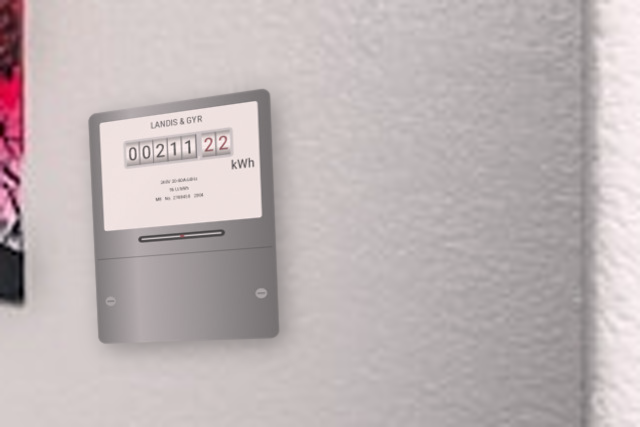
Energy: 211.22kWh
